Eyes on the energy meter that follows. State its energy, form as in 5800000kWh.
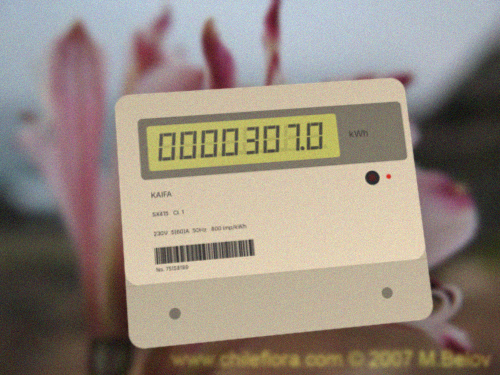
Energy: 307.0kWh
